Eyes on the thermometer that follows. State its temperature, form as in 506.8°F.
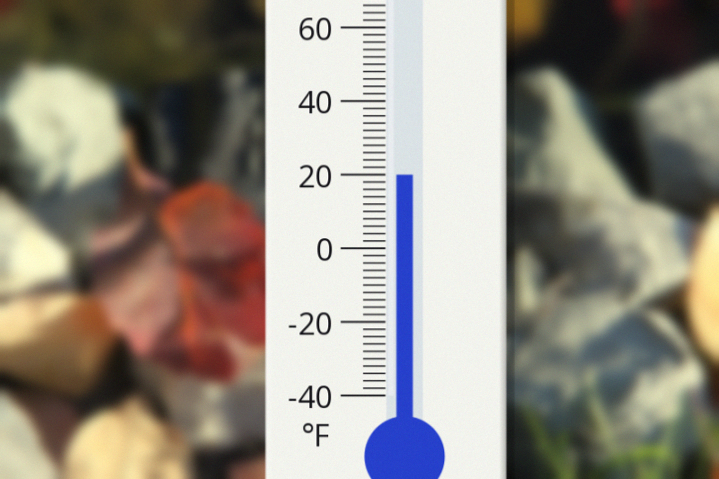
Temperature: 20°F
